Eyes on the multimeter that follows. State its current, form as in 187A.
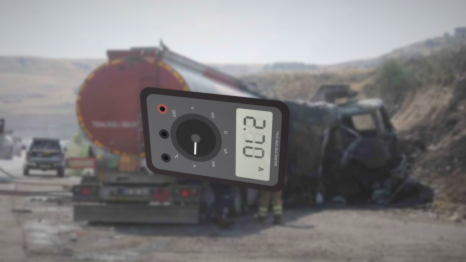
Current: 2.70A
